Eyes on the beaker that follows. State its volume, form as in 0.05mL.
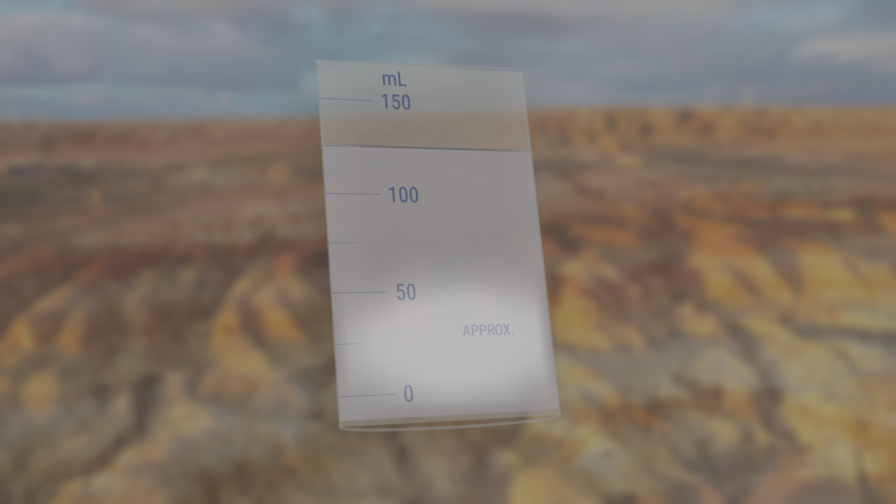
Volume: 125mL
